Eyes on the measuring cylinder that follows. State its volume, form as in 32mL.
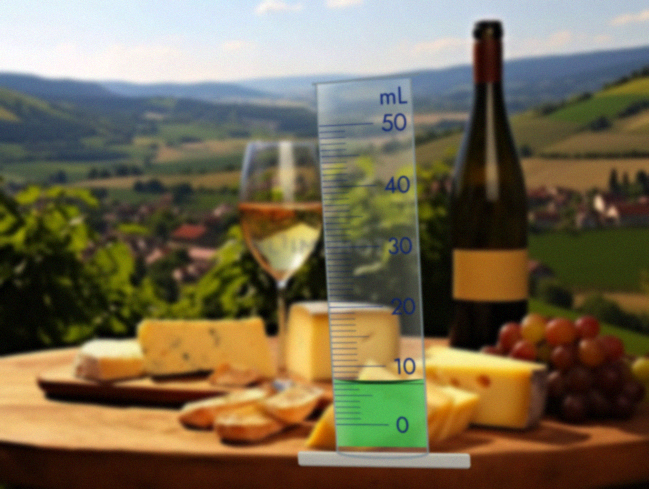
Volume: 7mL
